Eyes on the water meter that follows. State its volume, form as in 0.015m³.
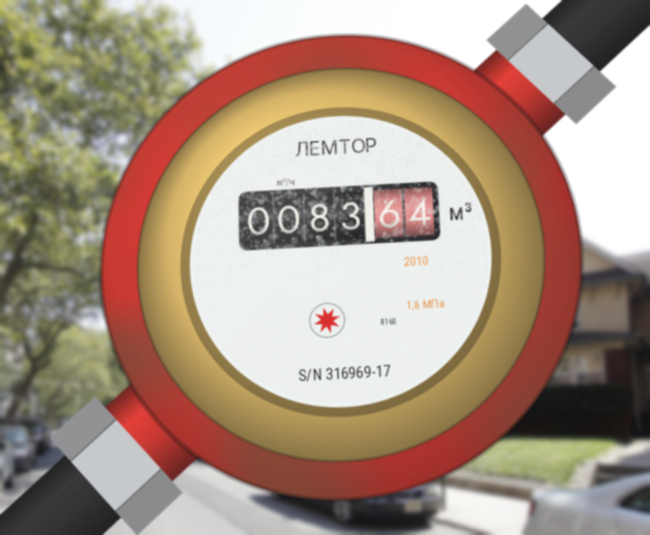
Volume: 83.64m³
